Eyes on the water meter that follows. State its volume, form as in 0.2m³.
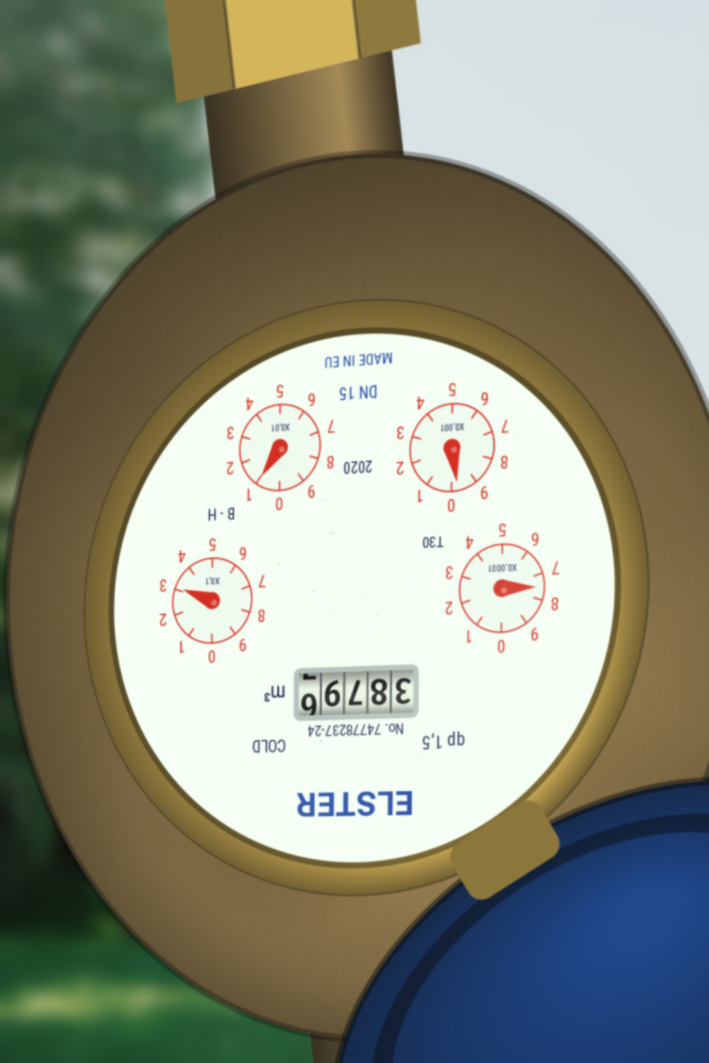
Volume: 38796.3097m³
